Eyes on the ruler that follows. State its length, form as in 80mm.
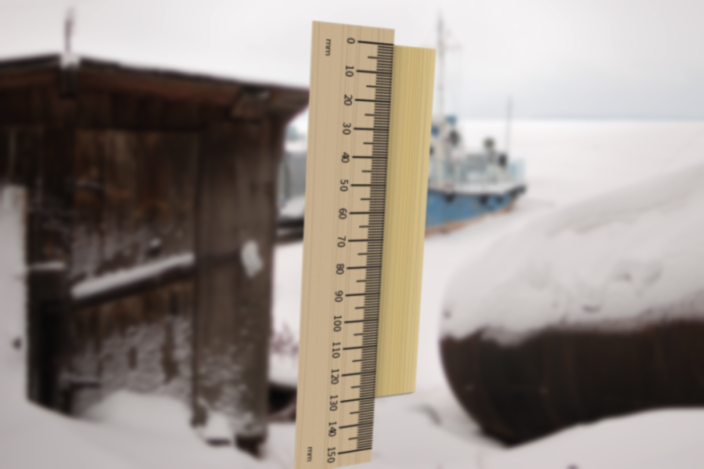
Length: 130mm
